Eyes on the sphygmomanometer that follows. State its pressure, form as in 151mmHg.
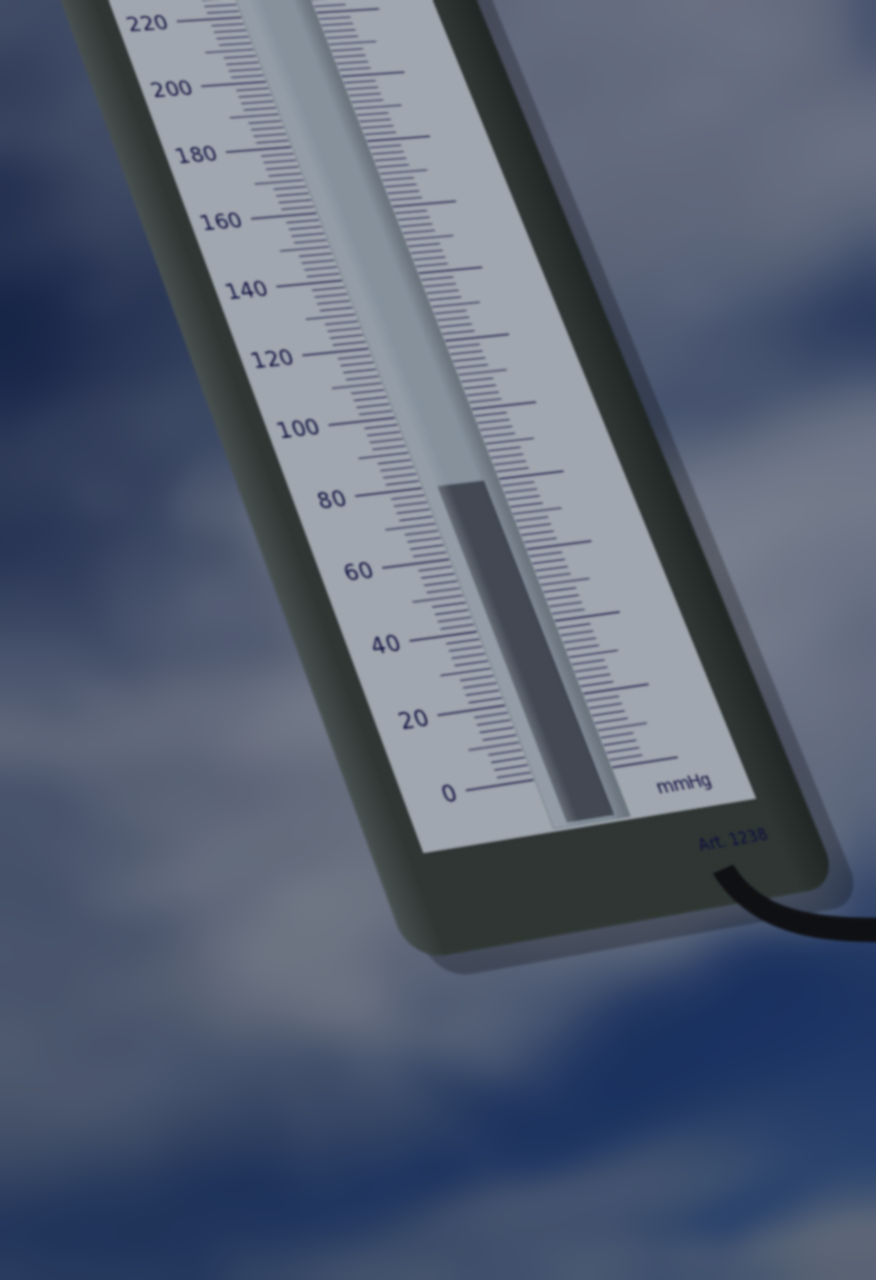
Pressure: 80mmHg
